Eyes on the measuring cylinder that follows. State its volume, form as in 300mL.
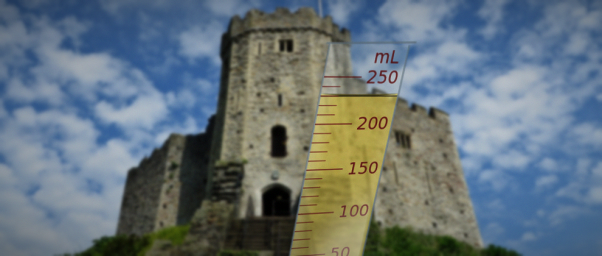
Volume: 230mL
